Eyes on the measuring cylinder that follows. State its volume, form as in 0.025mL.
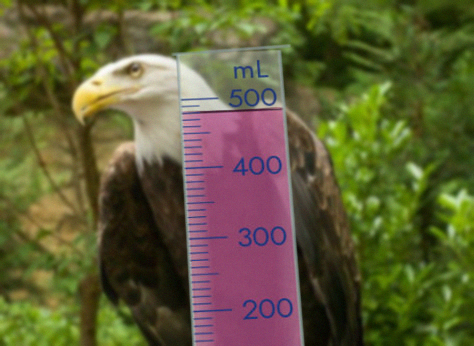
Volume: 480mL
